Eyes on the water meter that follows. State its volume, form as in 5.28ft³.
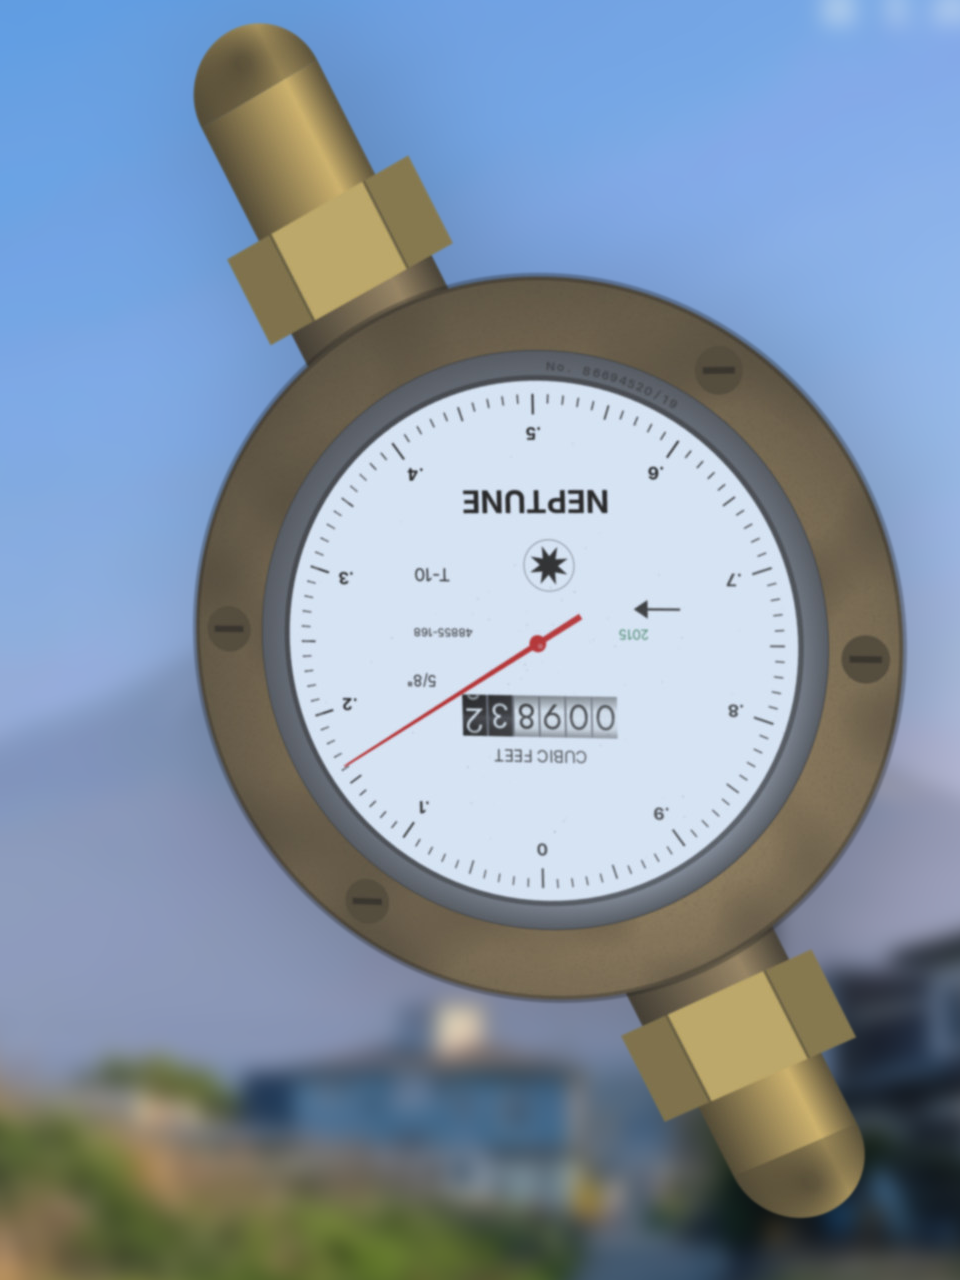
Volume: 9832.16ft³
